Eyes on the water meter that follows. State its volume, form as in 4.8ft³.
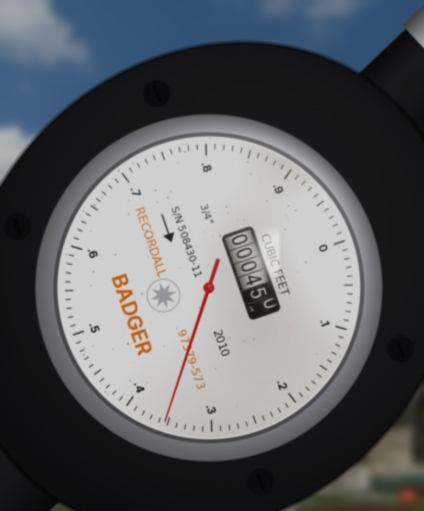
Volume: 450.35ft³
